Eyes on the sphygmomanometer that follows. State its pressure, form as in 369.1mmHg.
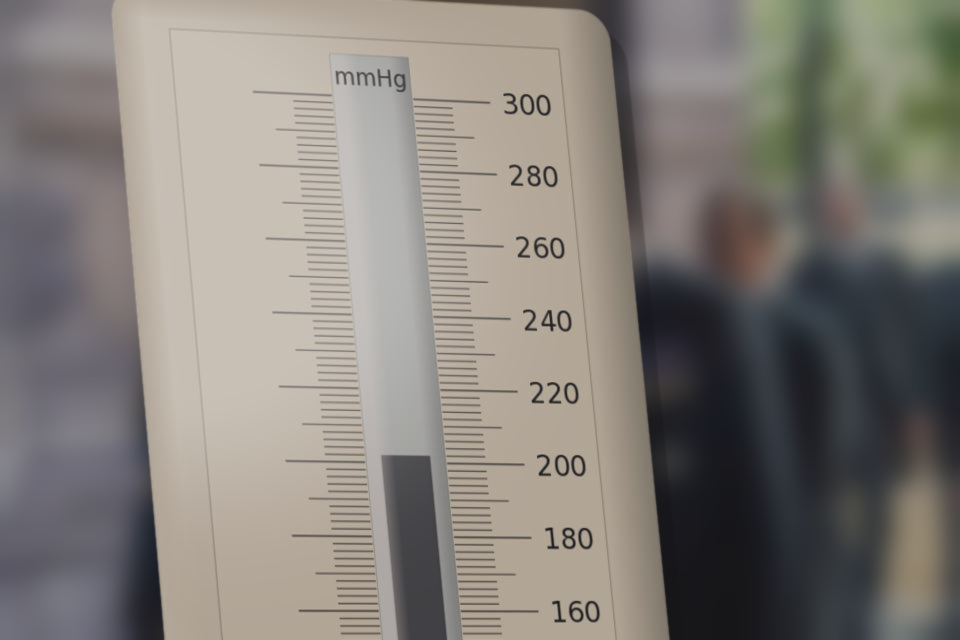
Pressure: 202mmHg
